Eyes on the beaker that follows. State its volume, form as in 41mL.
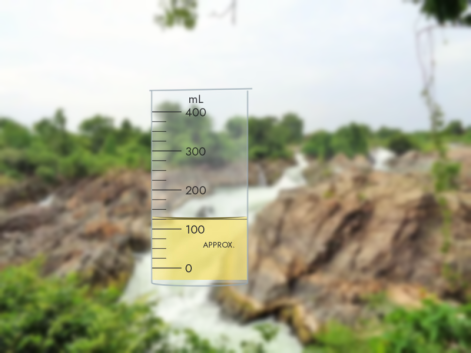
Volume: 125mL
